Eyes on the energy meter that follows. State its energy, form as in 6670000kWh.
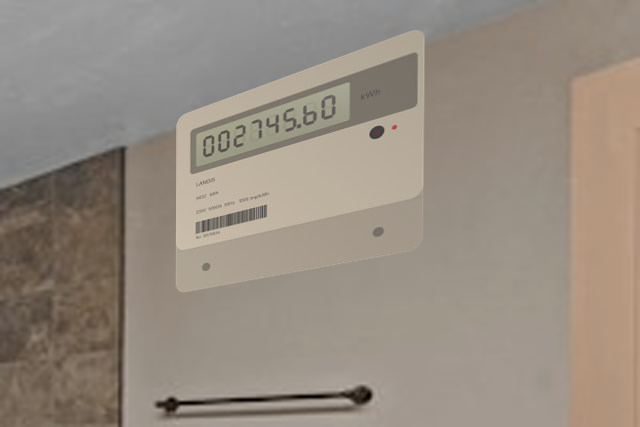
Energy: 2745.60kWh
